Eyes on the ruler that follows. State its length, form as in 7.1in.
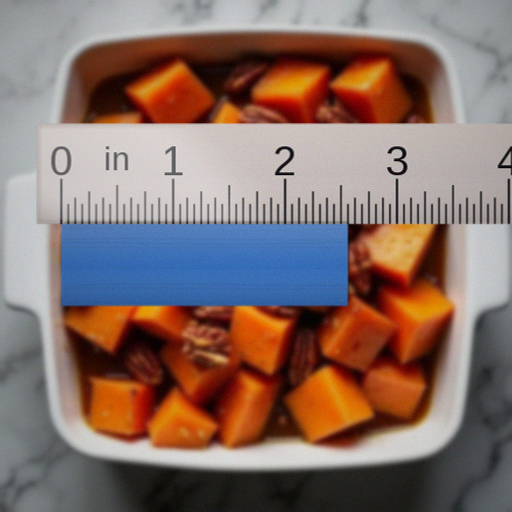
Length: 2.5625in
